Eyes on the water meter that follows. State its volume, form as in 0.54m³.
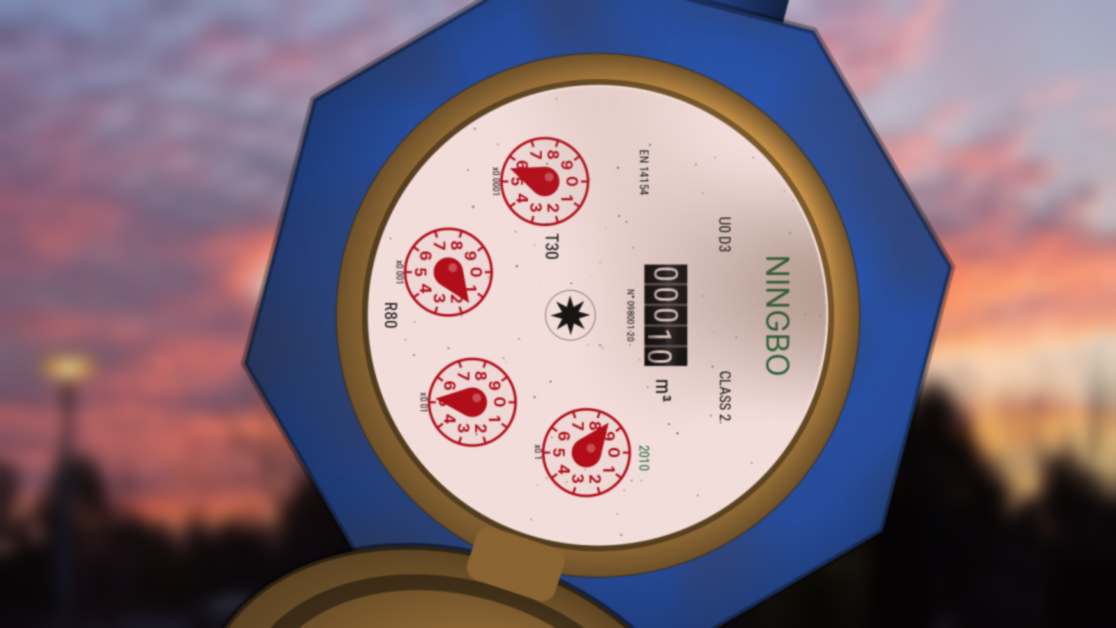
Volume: 9.8515m³
